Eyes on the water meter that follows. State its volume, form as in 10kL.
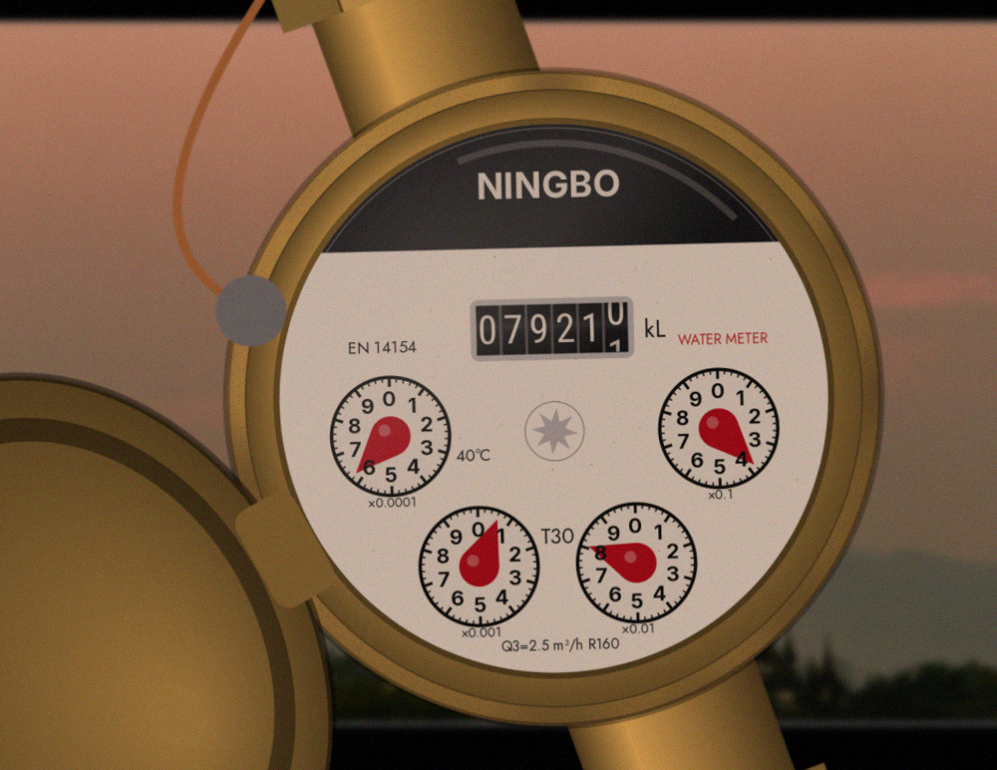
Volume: 79210.3806kL
